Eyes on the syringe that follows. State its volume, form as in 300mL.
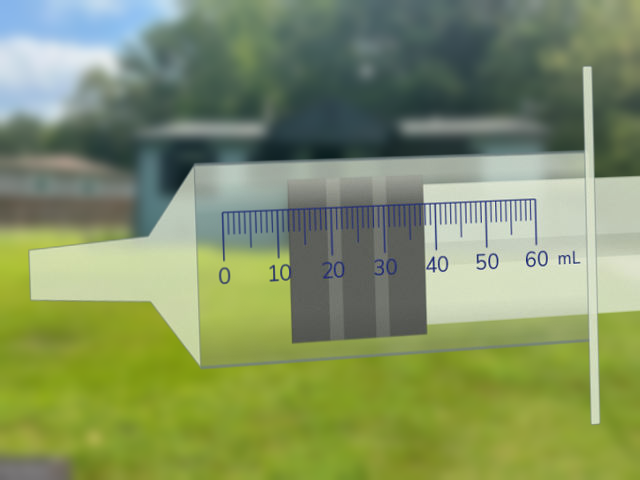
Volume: 12mL
